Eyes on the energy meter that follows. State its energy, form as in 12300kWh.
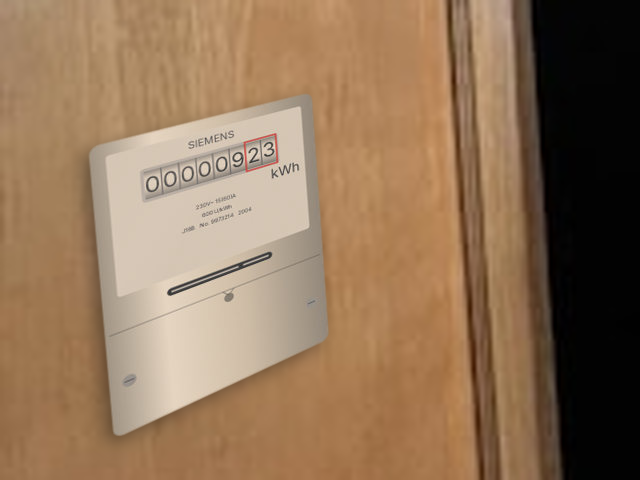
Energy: 9.23kWh
